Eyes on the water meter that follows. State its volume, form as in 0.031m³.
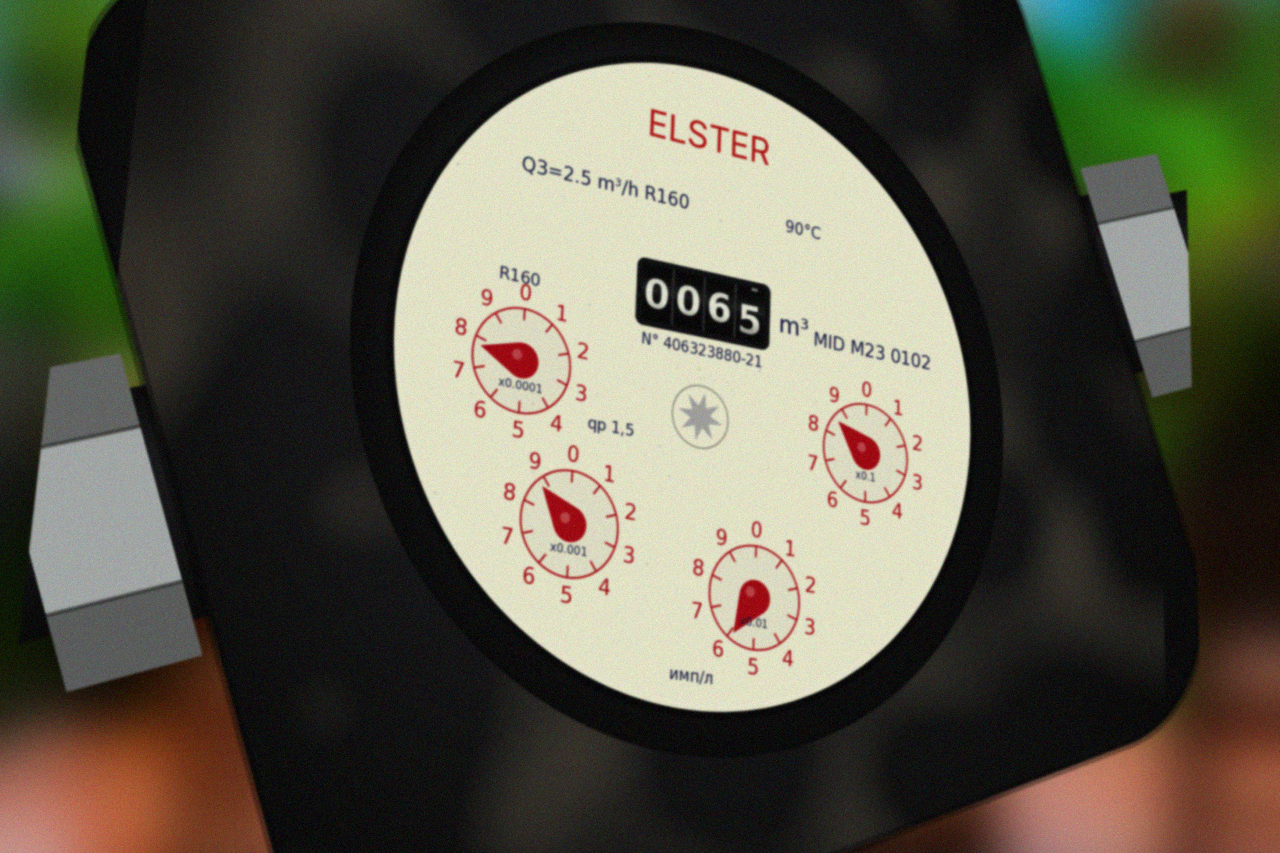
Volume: 64.8587m³
